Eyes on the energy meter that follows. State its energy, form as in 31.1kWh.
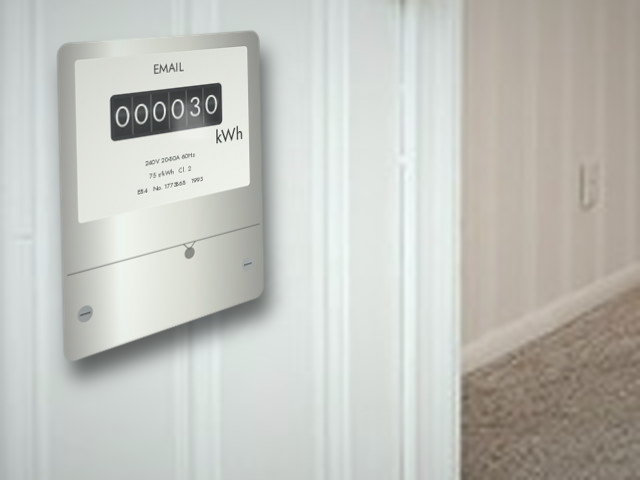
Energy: 30kWh
